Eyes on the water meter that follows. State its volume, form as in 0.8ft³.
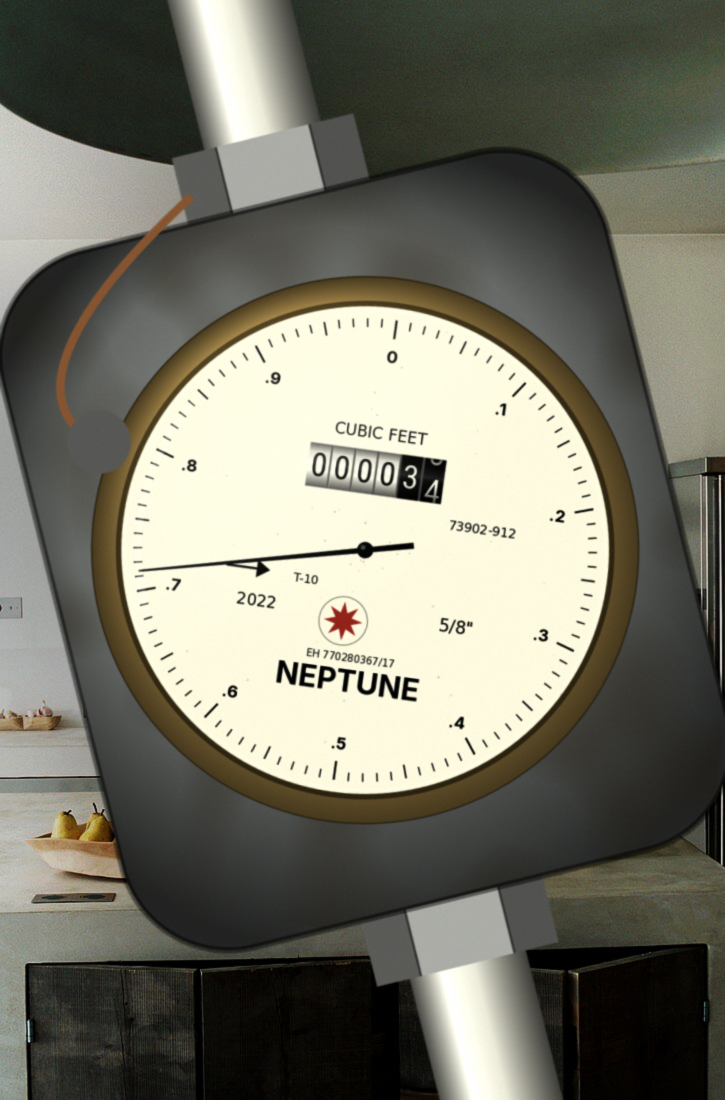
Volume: 33.71ft³
